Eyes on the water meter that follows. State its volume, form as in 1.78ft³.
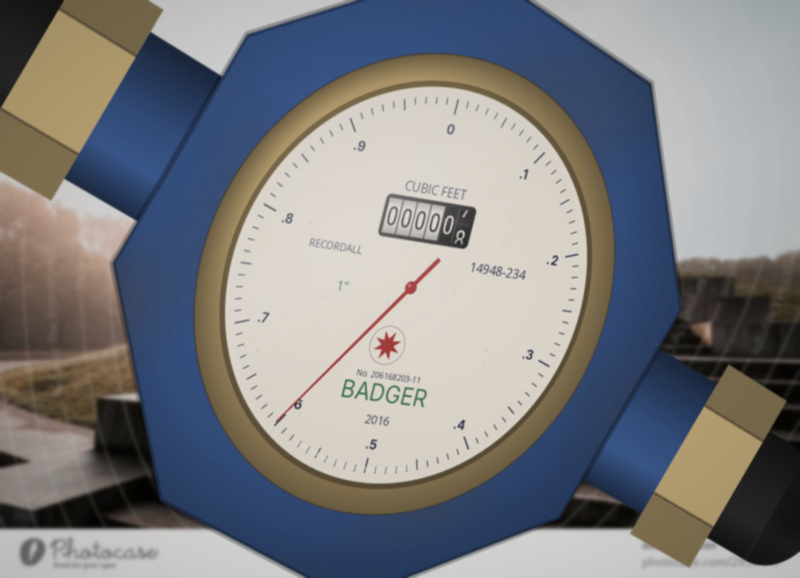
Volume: 7.60ft³
